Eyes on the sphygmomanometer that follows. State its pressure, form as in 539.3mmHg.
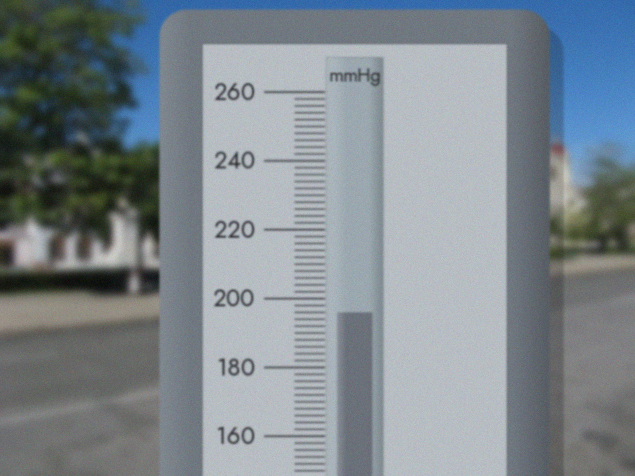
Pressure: 196mmHg
